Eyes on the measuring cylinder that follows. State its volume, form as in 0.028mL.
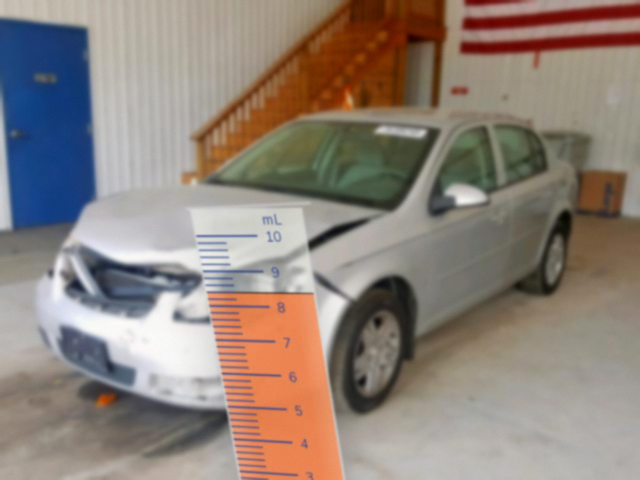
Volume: 8.4mL
